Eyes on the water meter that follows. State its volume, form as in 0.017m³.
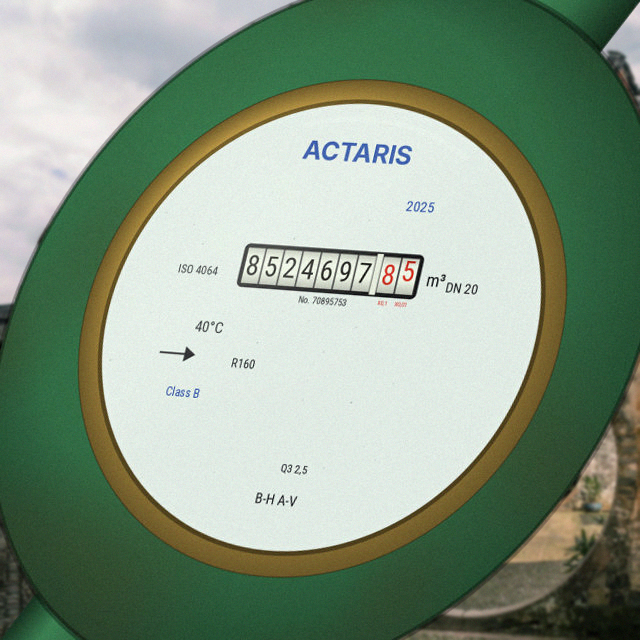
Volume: 8524697.85m³
